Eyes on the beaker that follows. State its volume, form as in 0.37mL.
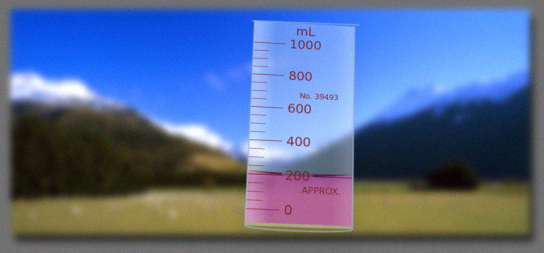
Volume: 200mL
